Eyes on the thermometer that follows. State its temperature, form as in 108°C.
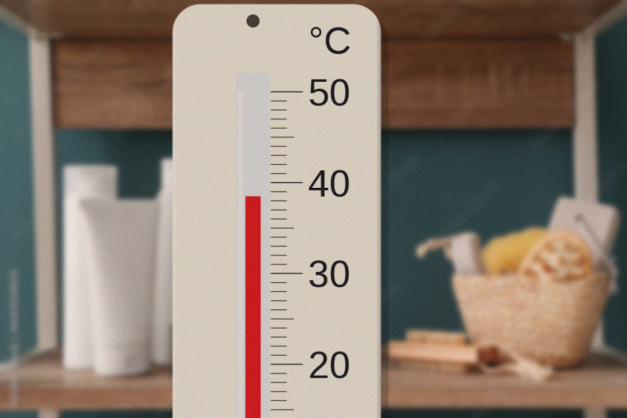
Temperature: 38.5°C
